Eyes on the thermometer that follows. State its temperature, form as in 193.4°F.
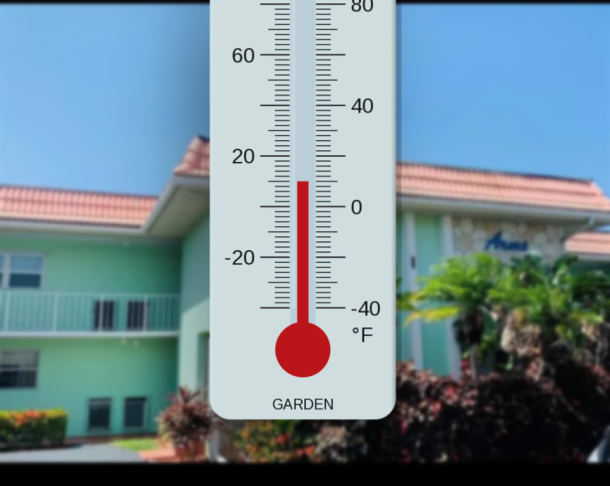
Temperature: 10°F
